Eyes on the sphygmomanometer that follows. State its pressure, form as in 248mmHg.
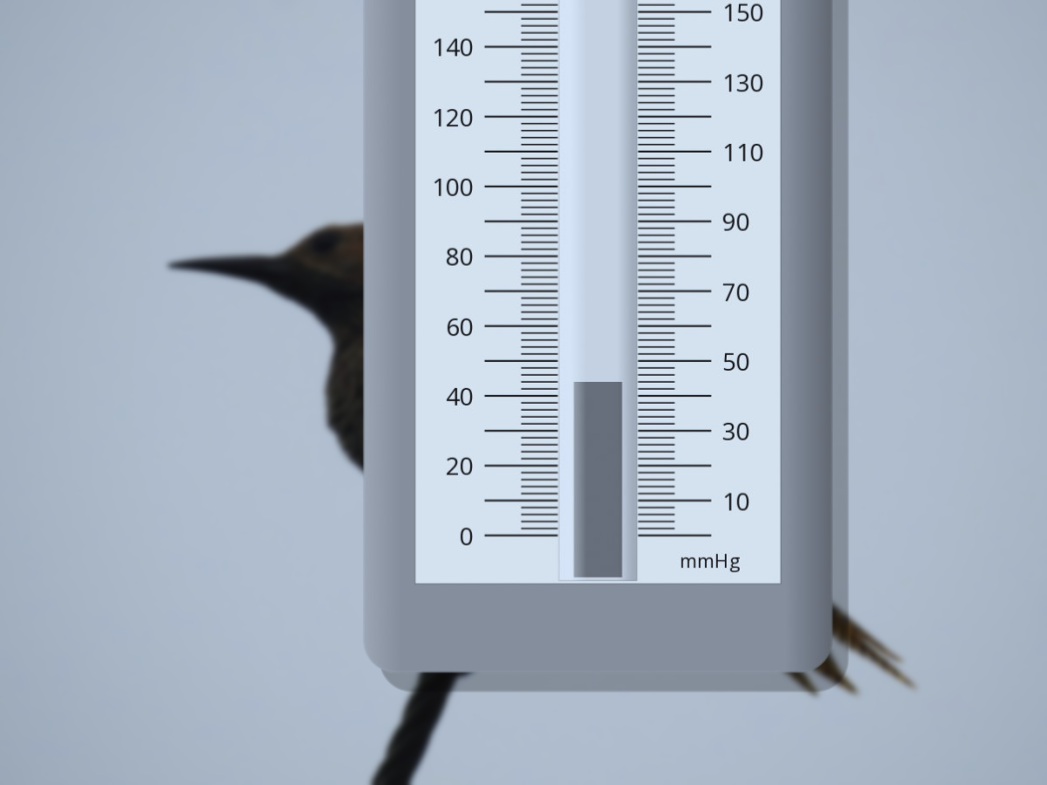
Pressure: 44mmHg
